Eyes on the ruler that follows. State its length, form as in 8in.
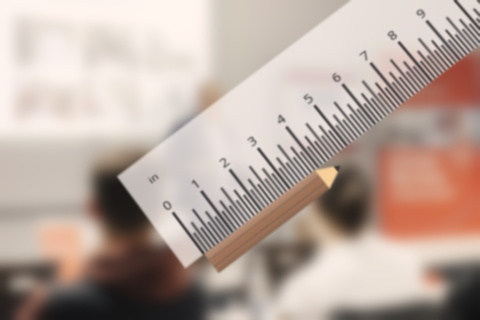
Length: 4.5in
